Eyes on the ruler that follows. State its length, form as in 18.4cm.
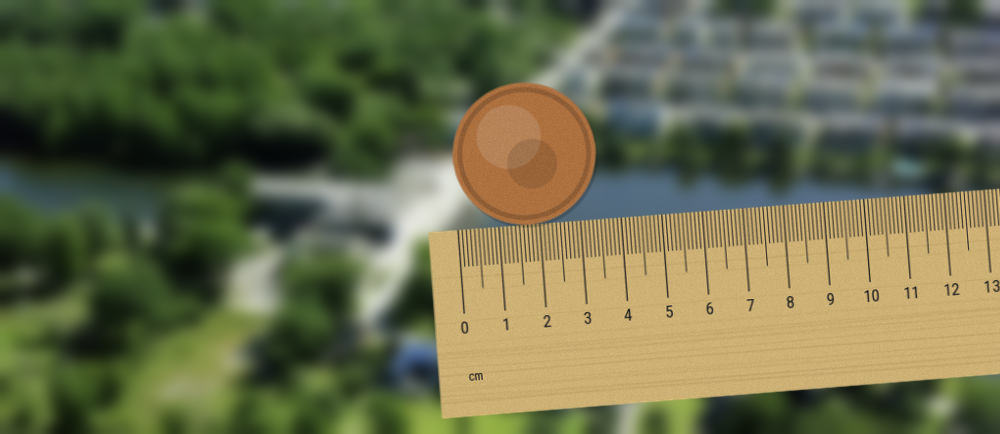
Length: 3.5cm
